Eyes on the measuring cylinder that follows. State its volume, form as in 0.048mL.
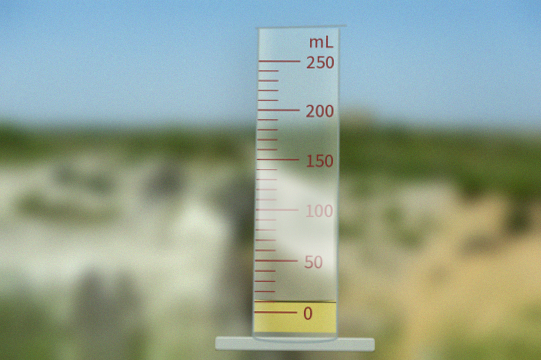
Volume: 10mL
